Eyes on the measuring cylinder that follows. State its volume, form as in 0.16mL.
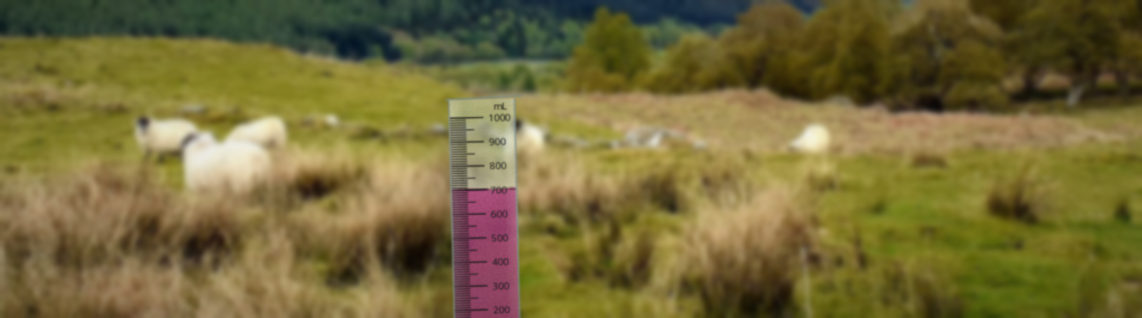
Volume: 700mL
